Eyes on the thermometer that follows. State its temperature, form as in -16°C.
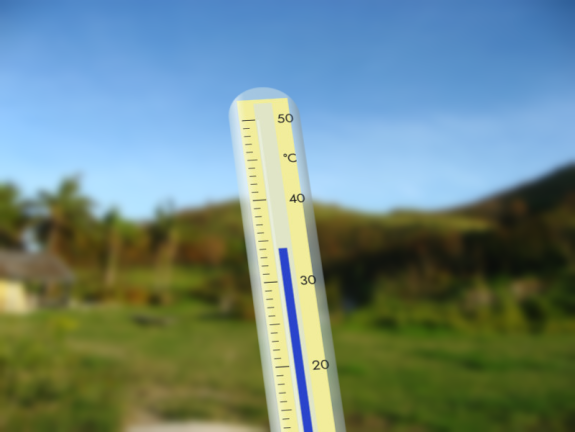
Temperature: 34°C
